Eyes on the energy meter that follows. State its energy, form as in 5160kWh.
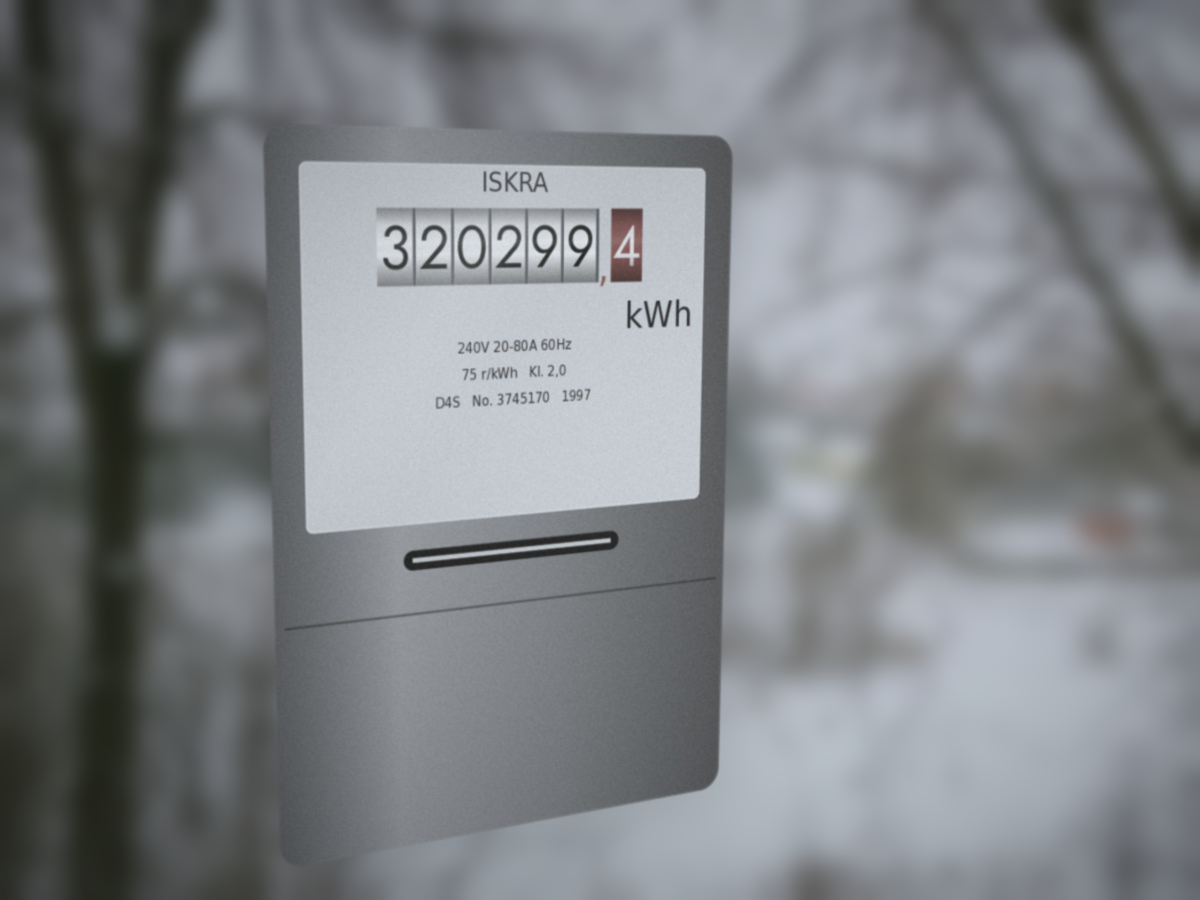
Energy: 320299.4kWh
